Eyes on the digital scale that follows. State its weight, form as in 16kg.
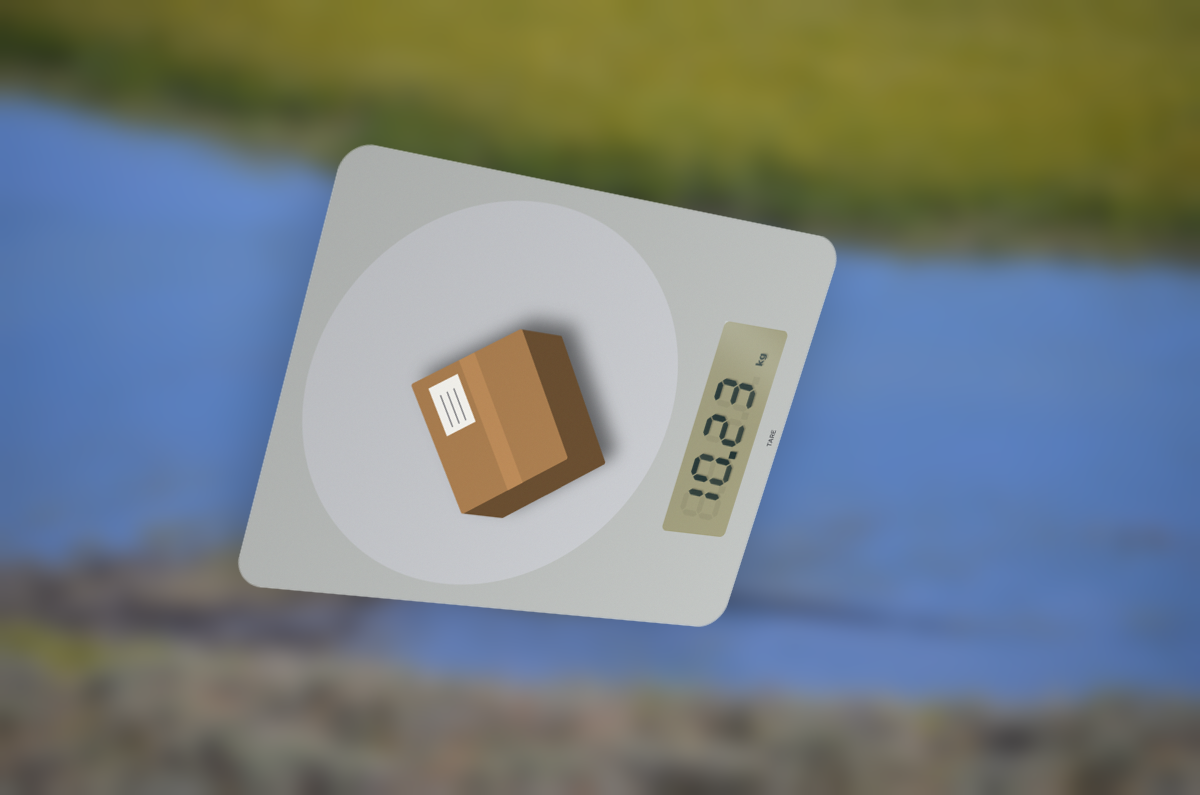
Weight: 10.23kg
